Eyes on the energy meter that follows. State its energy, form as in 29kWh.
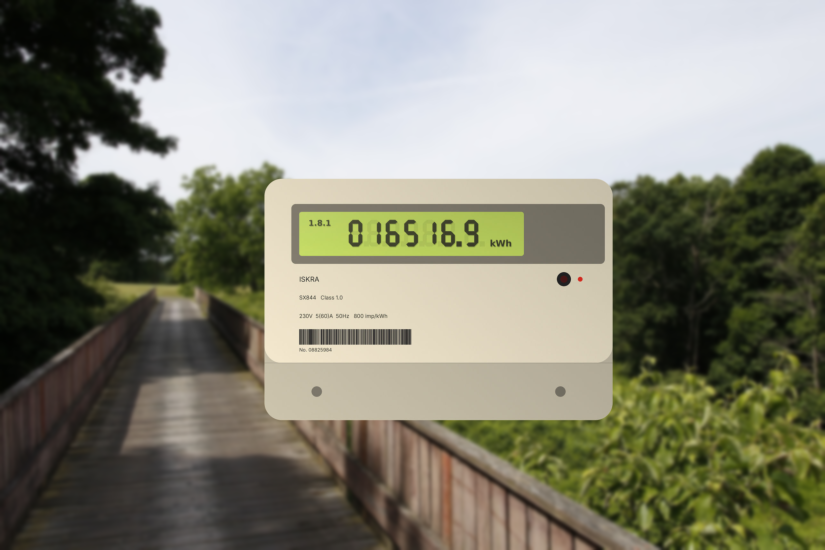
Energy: 16516.9kWh
